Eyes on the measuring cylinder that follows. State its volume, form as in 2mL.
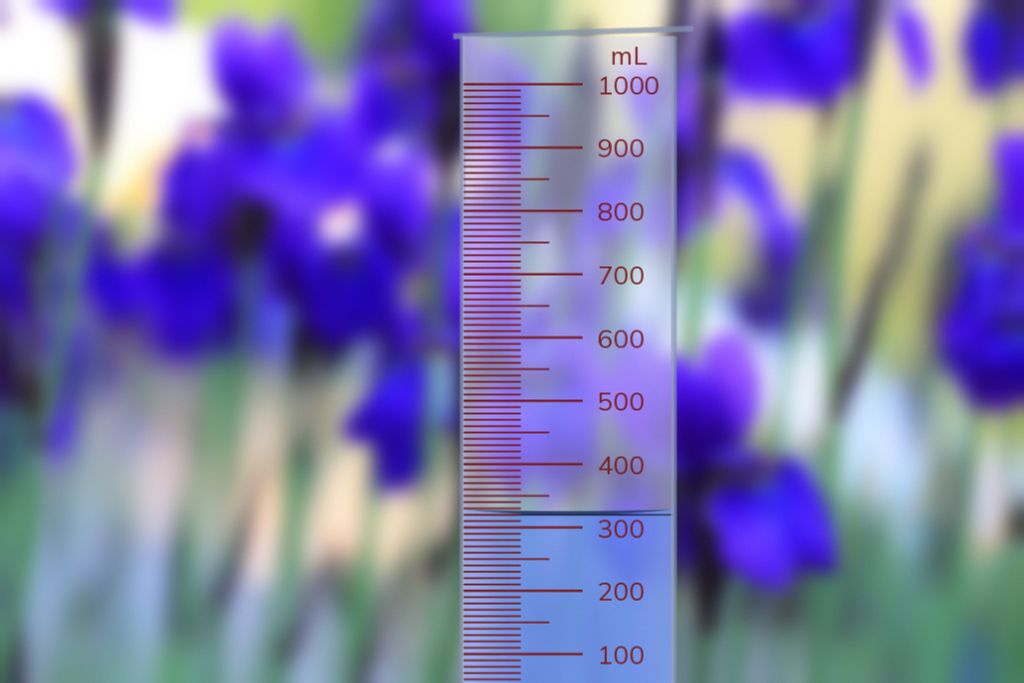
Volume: 320mL
